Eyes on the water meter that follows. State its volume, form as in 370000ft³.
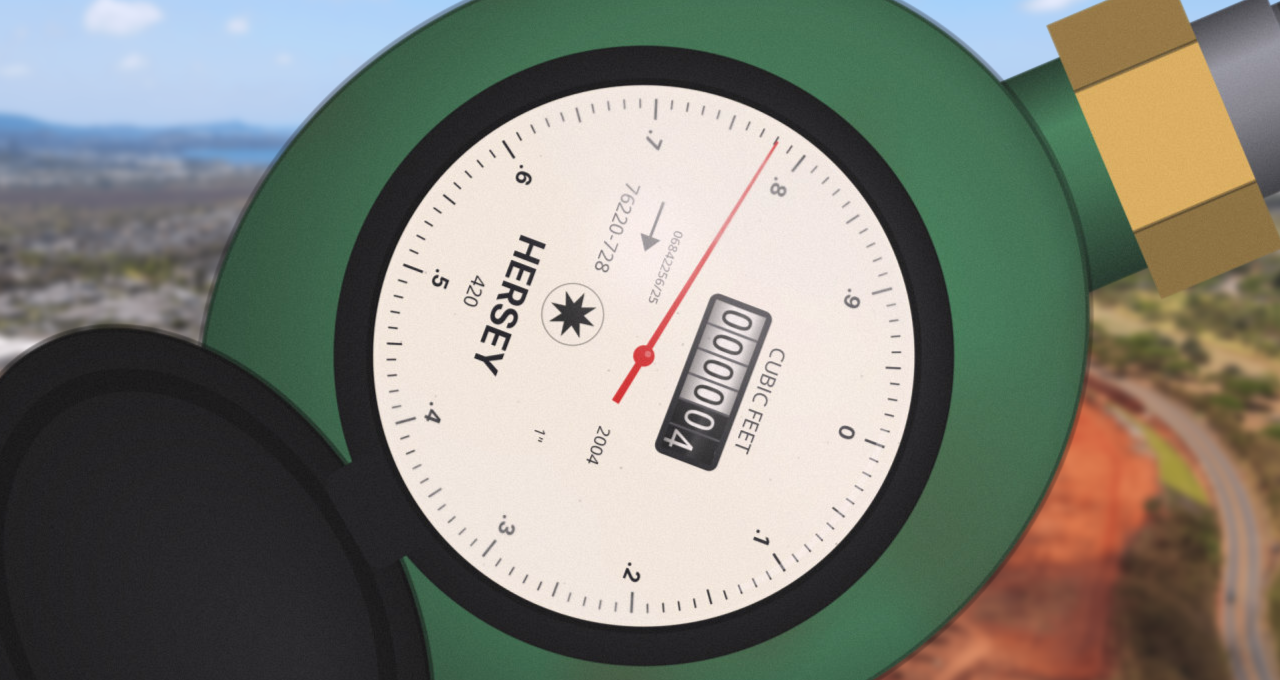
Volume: 3.78ft³
